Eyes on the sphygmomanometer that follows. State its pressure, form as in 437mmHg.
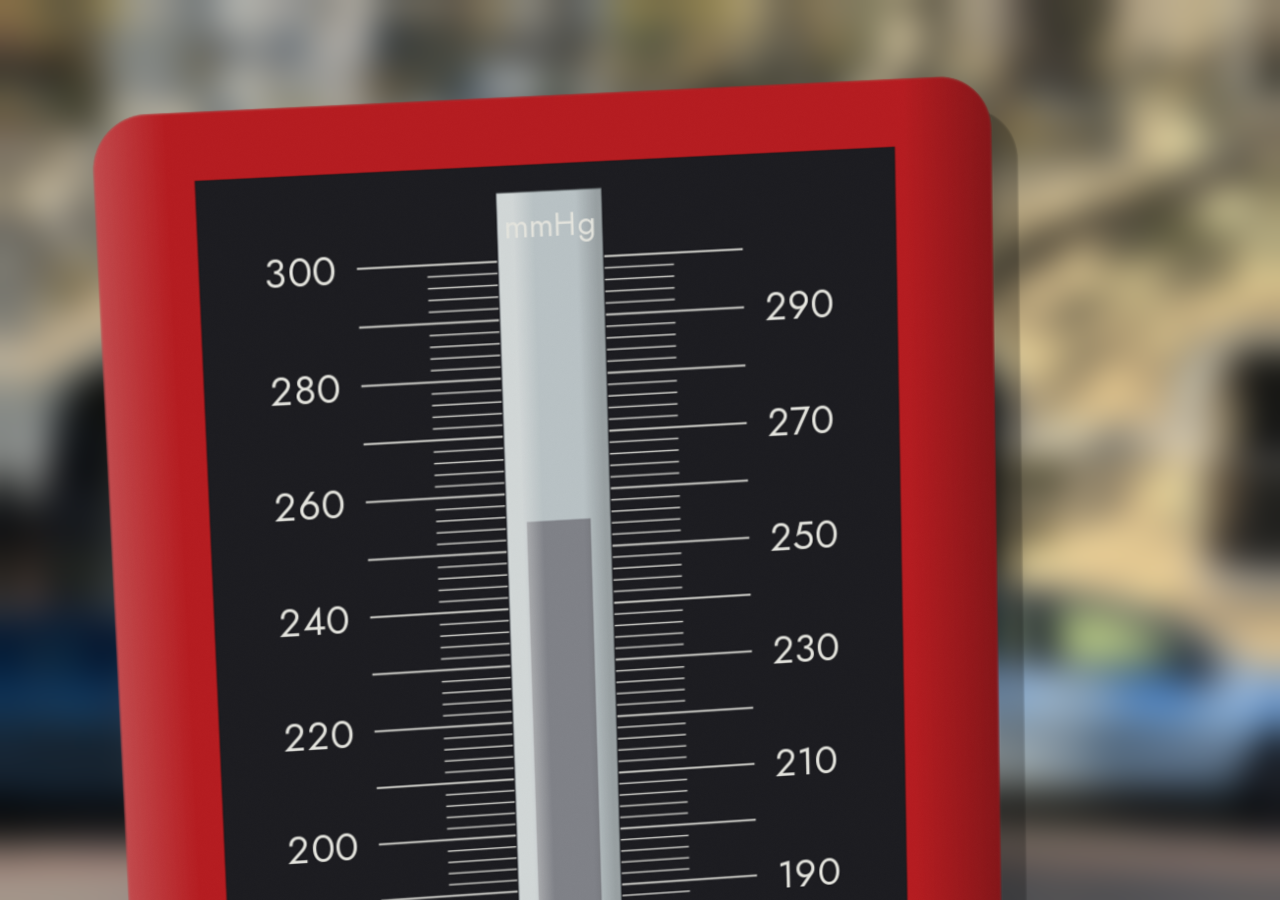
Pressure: 255mmHg
